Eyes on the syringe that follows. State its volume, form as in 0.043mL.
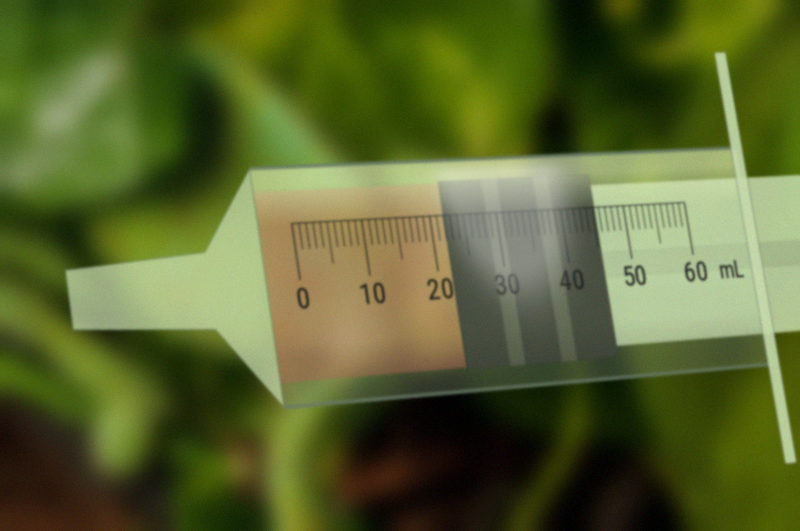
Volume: 22mL
